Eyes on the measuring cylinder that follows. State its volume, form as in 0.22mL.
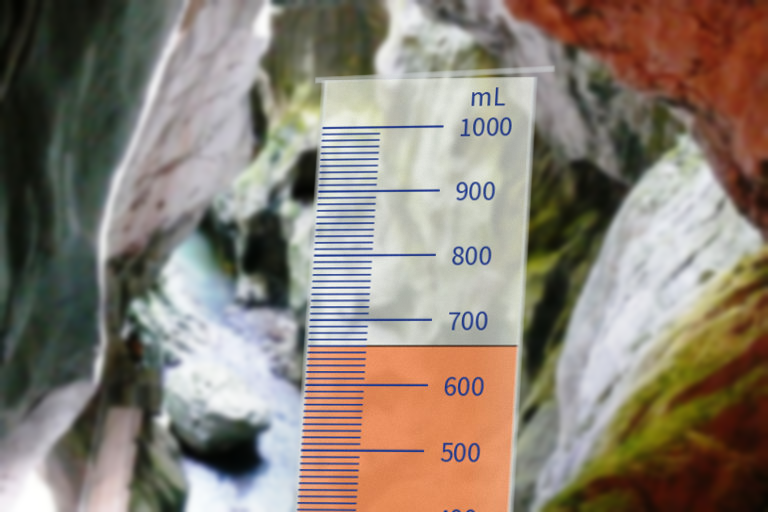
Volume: 660mL
